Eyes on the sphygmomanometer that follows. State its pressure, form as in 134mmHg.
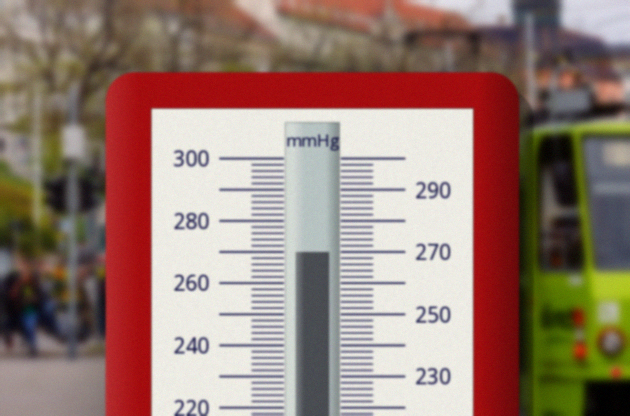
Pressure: 270mmHg
